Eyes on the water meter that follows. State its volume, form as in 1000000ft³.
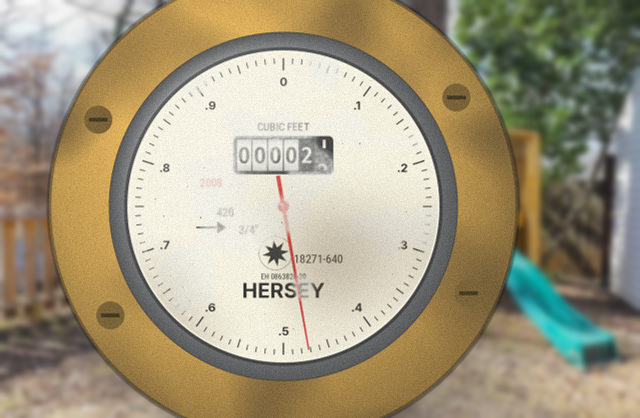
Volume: 21.47ft³
